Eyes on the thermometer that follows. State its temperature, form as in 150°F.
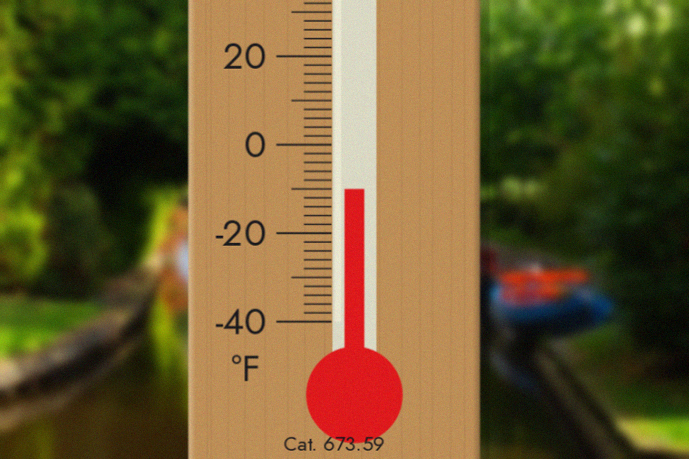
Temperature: -10°F
